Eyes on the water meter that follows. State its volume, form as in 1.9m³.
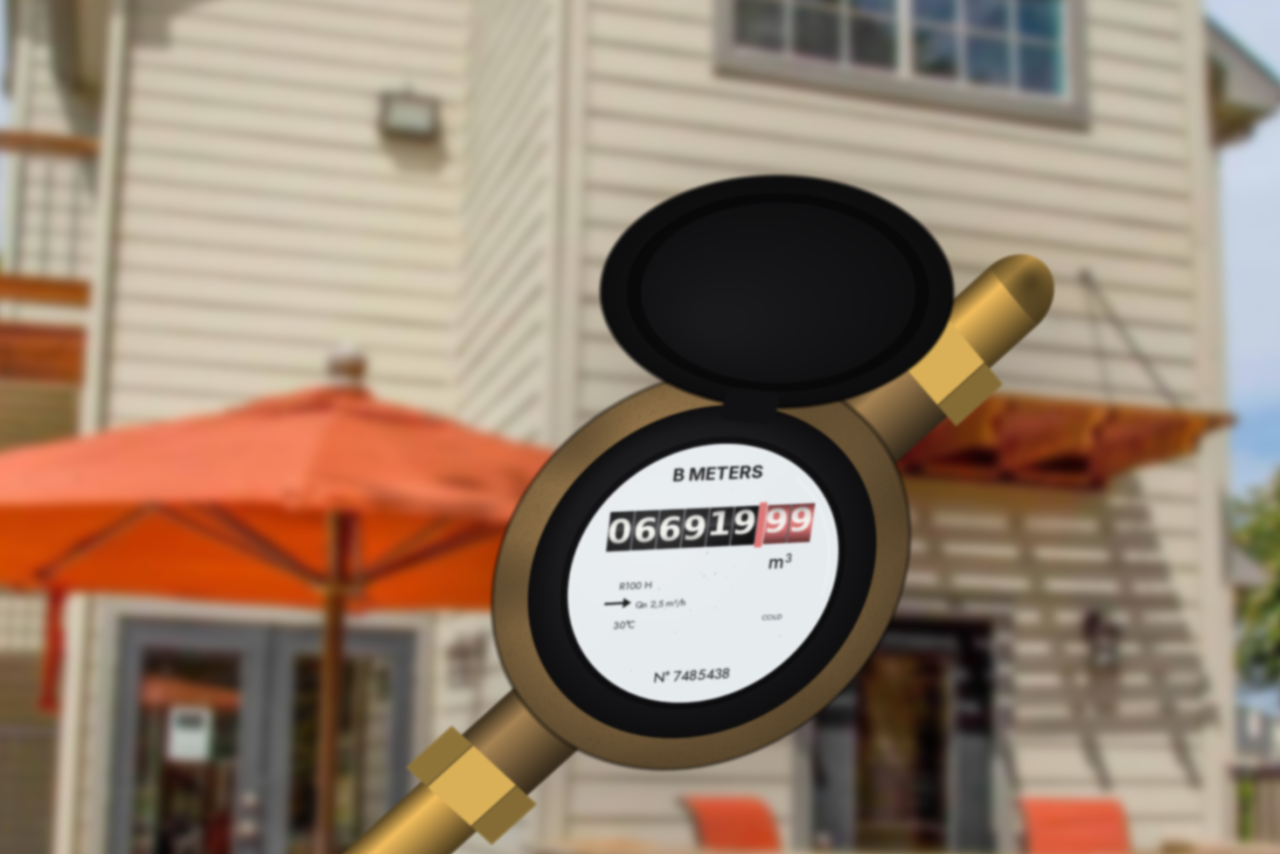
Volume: 66919.99m³
